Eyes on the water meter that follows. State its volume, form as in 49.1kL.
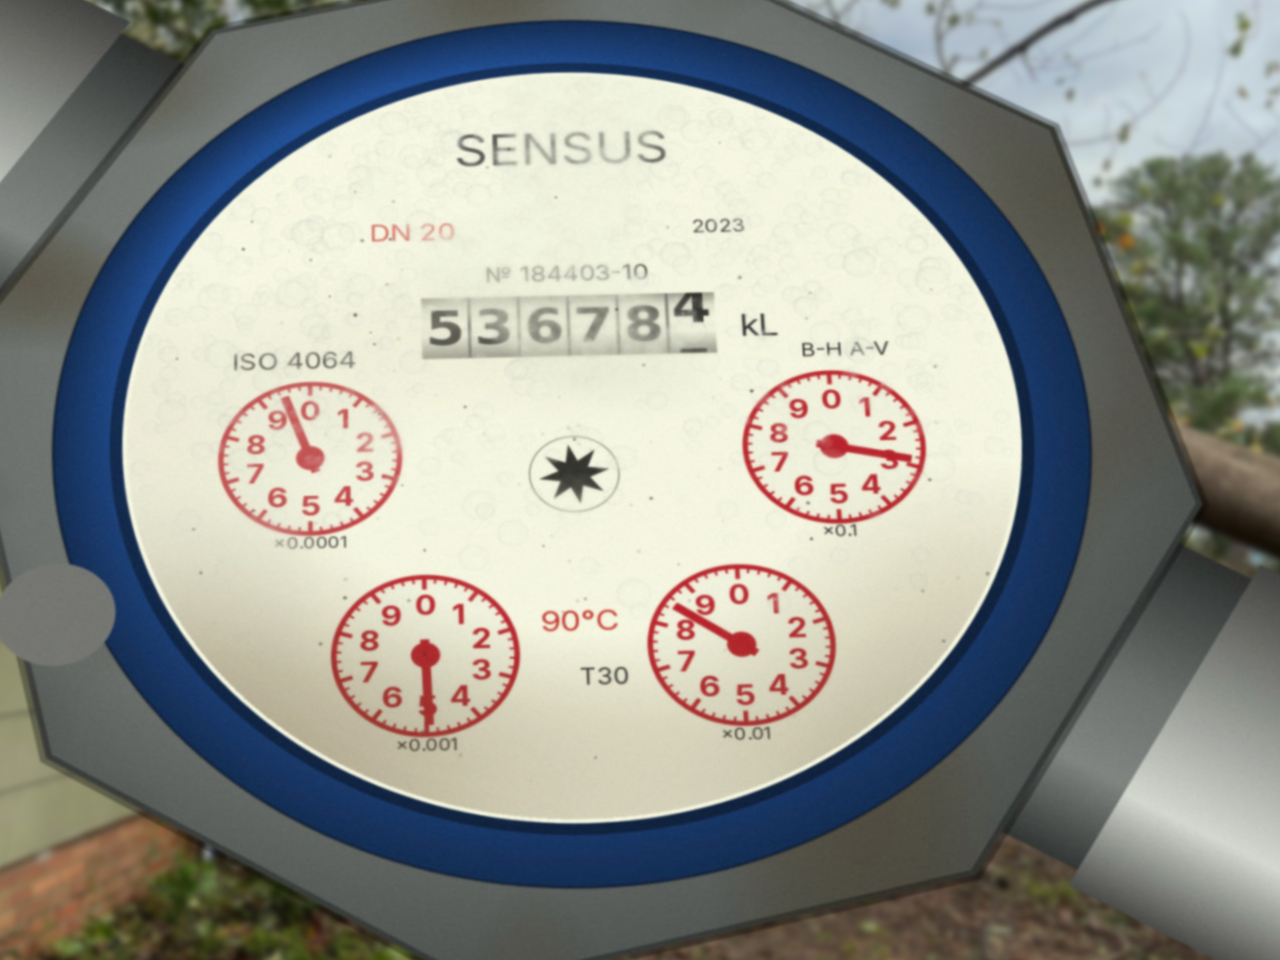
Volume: 536784.2849kL
